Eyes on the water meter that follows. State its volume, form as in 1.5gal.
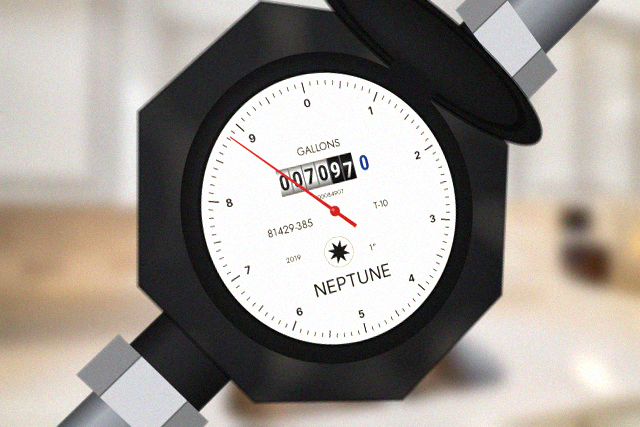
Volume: 70968.8gal
